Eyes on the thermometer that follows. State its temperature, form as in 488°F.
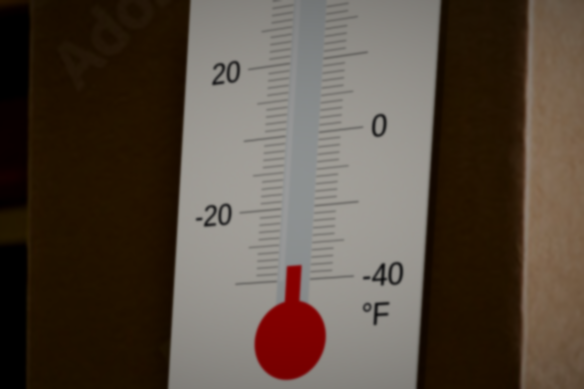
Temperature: -36°F
